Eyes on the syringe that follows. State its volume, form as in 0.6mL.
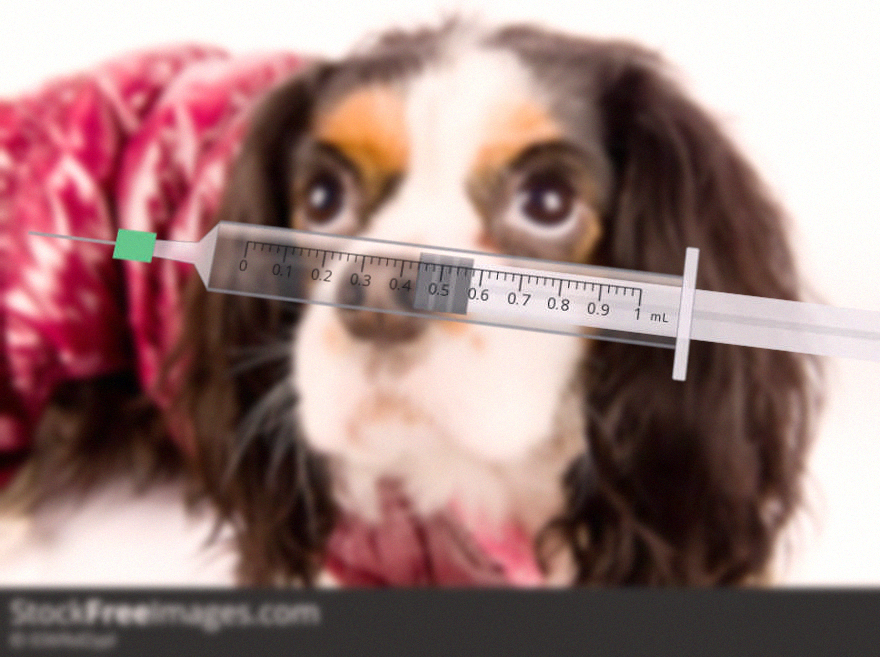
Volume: 0.44mL
